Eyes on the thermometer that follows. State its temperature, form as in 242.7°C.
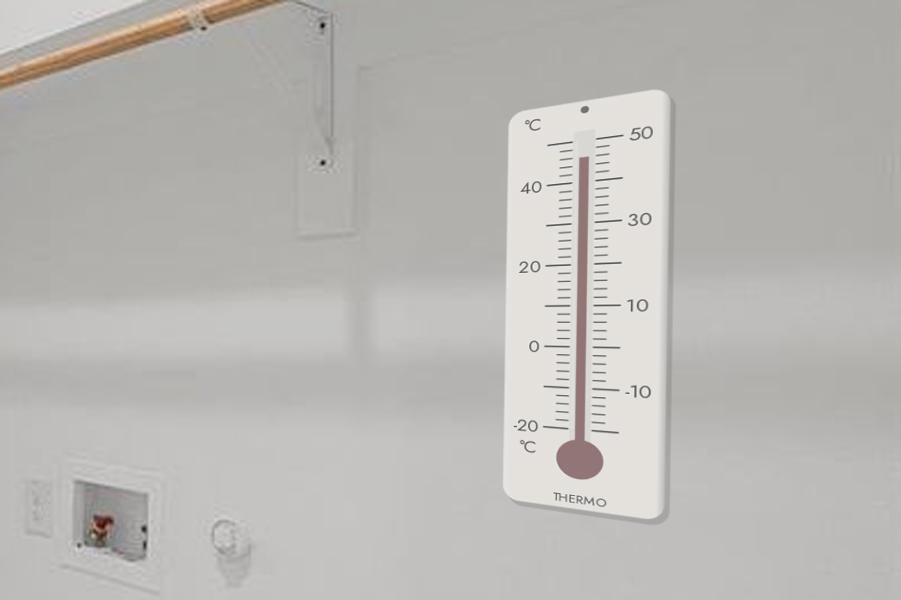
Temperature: 46°C
